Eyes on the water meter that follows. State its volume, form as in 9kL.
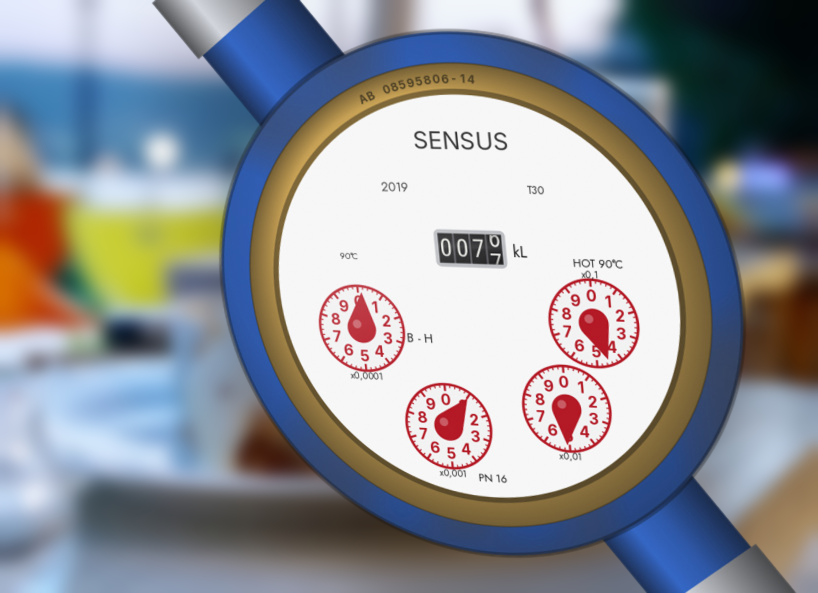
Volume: 76.4510kL
